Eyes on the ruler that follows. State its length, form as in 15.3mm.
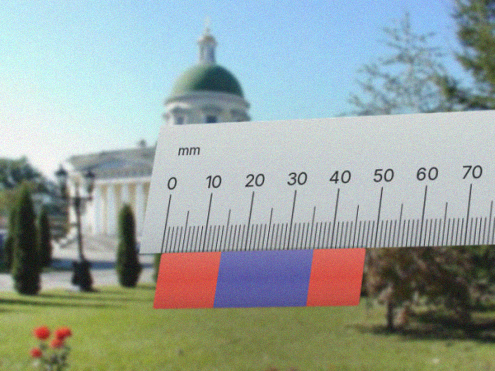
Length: 48mm
